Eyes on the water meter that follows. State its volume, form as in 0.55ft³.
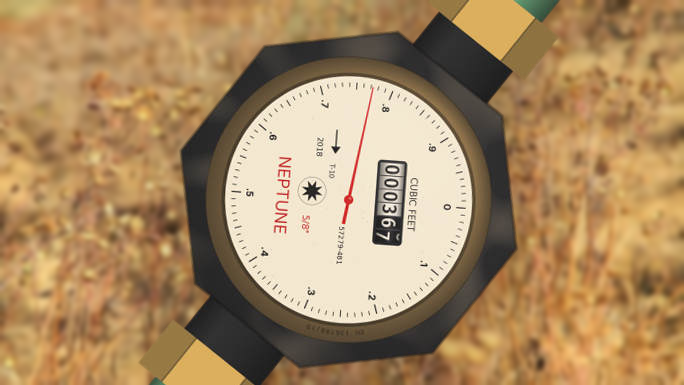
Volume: 366.77ft³
